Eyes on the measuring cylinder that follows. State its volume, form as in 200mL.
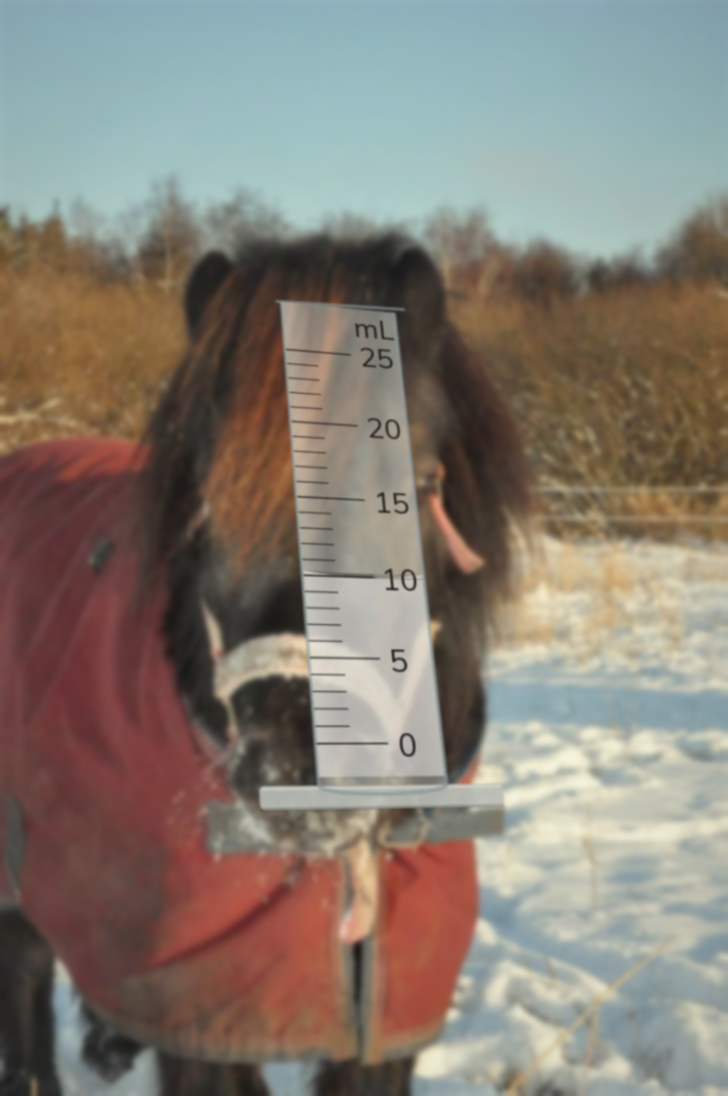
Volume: 10mL
